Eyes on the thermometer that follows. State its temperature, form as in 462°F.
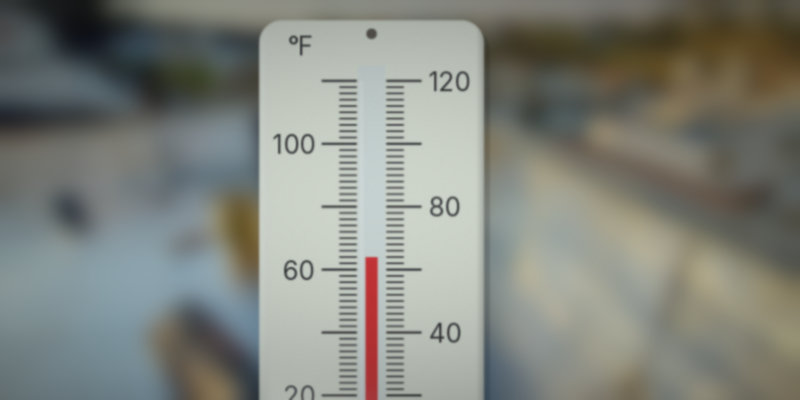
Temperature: 64°F
